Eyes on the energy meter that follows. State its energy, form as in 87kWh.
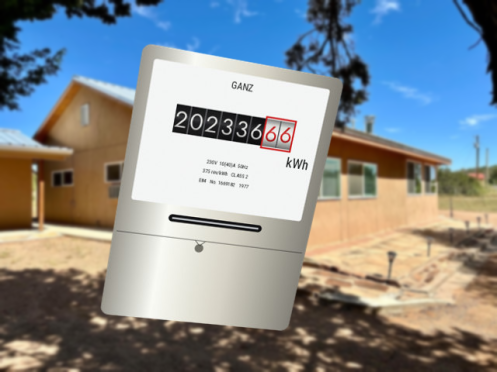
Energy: 202336.66kWh
